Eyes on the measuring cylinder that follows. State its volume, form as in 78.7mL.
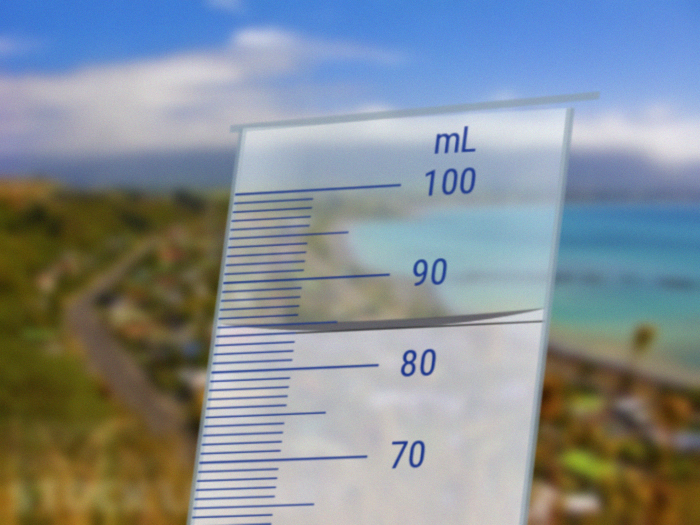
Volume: 84mL
